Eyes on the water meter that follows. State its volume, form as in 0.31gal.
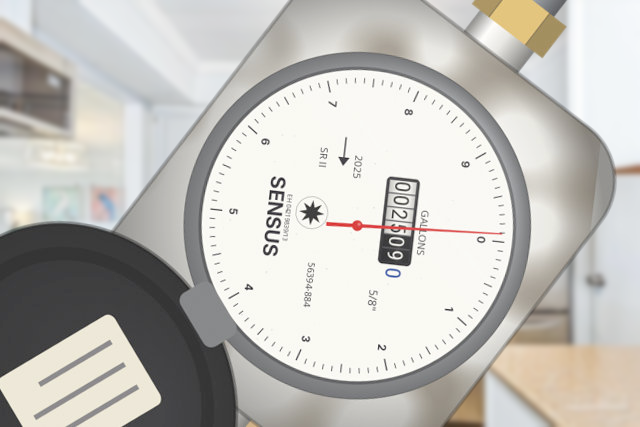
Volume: 25089.9gal
